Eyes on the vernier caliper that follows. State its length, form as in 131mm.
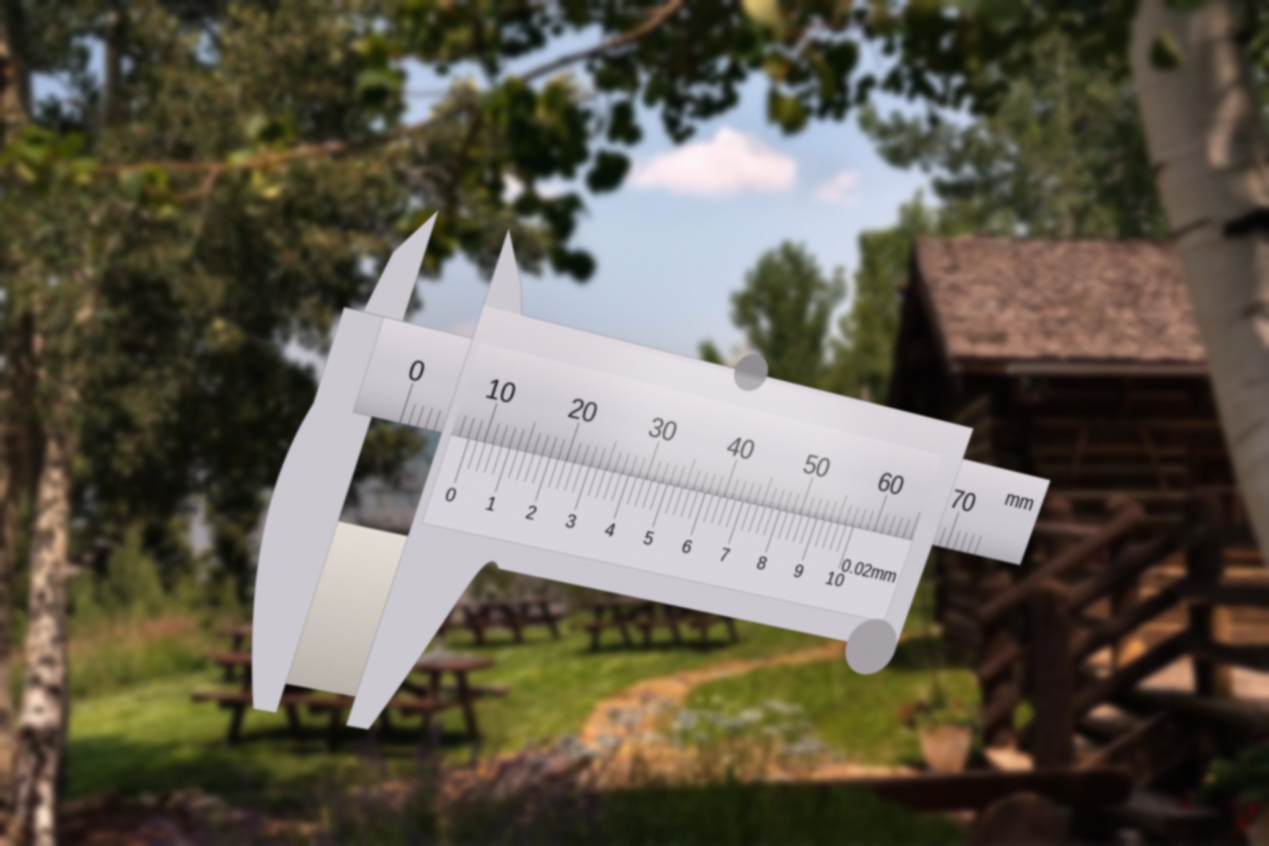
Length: 8.2mm
